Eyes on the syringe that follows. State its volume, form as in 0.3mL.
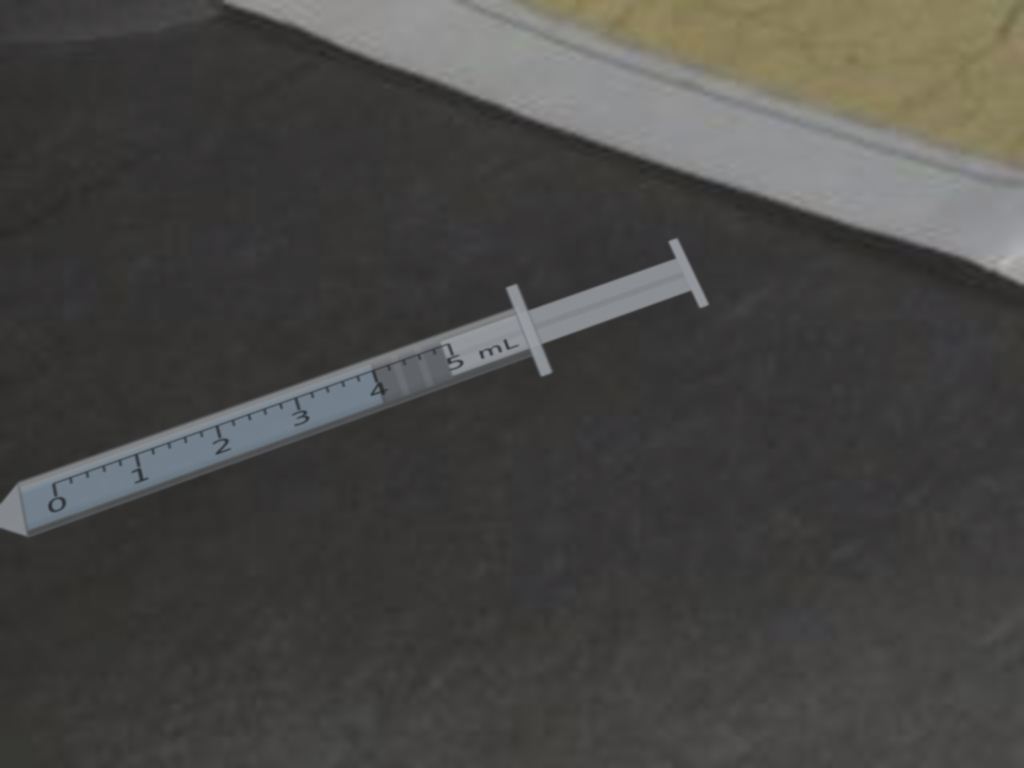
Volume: 4mL
